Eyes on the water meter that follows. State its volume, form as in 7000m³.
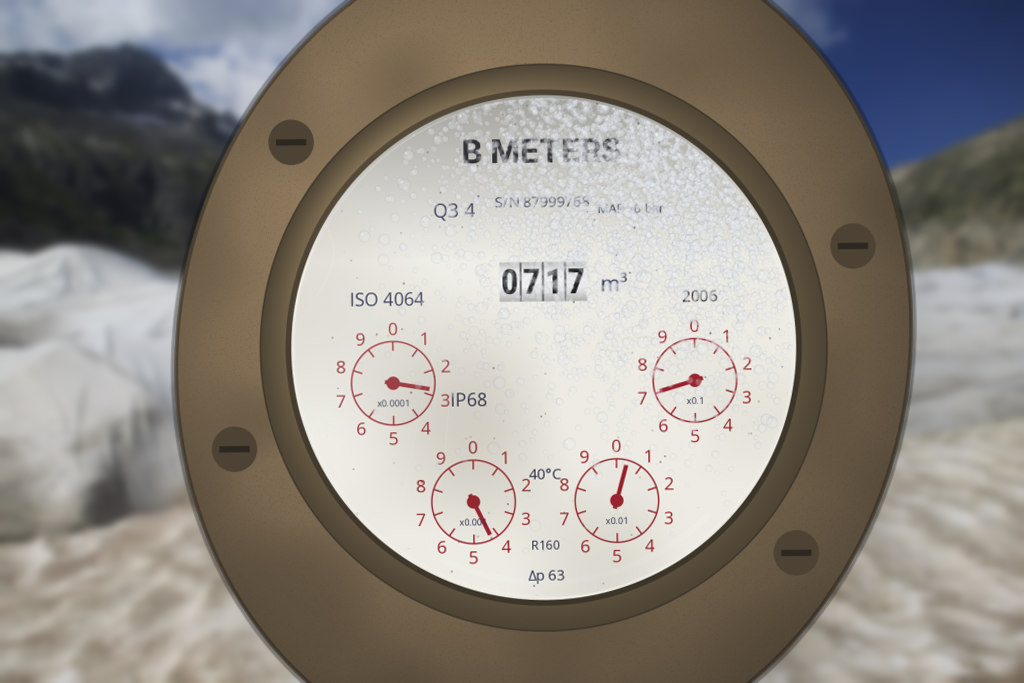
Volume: 717.7042m³
